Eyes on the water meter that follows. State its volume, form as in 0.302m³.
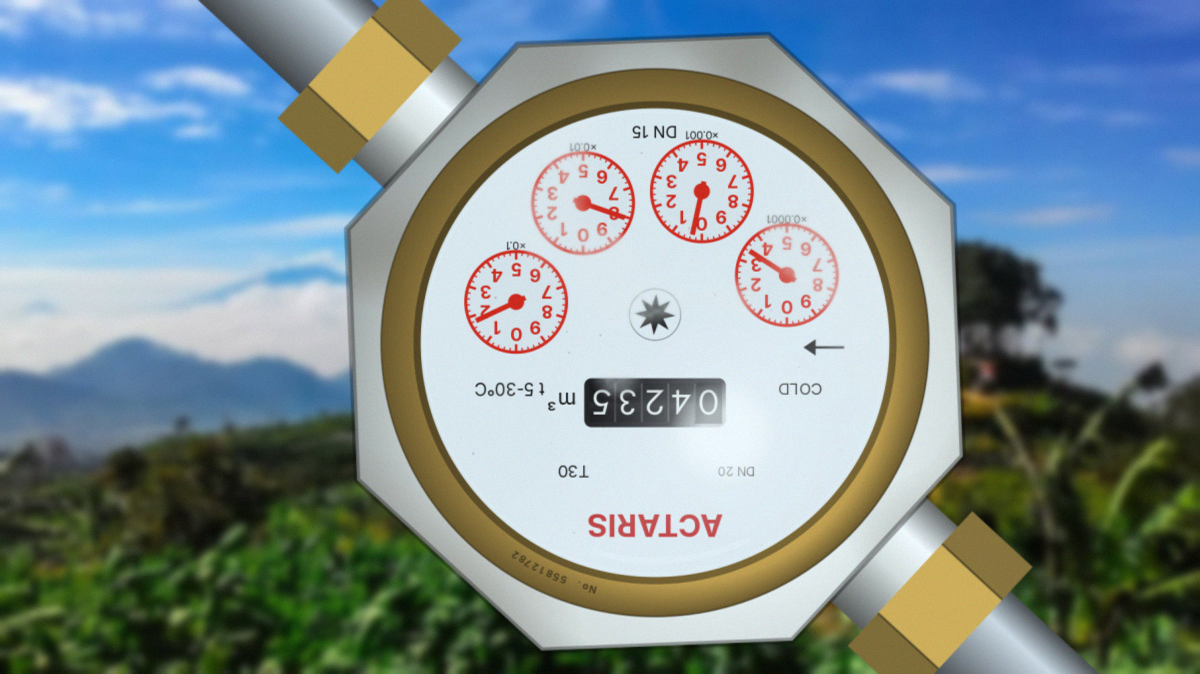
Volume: 4235.1803m³
